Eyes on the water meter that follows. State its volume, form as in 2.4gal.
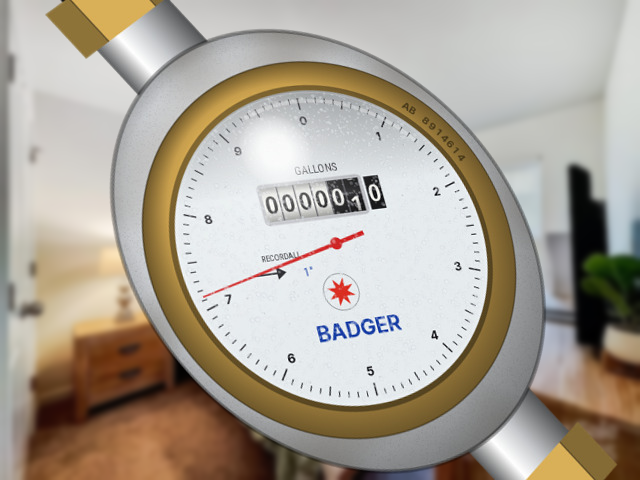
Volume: 7.1gal
